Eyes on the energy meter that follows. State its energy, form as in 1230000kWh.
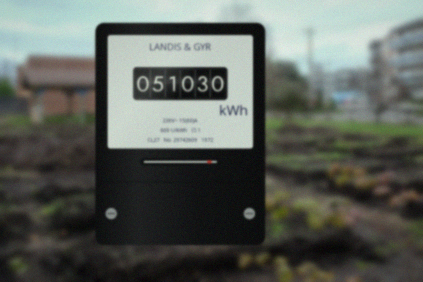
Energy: 51030kWh
